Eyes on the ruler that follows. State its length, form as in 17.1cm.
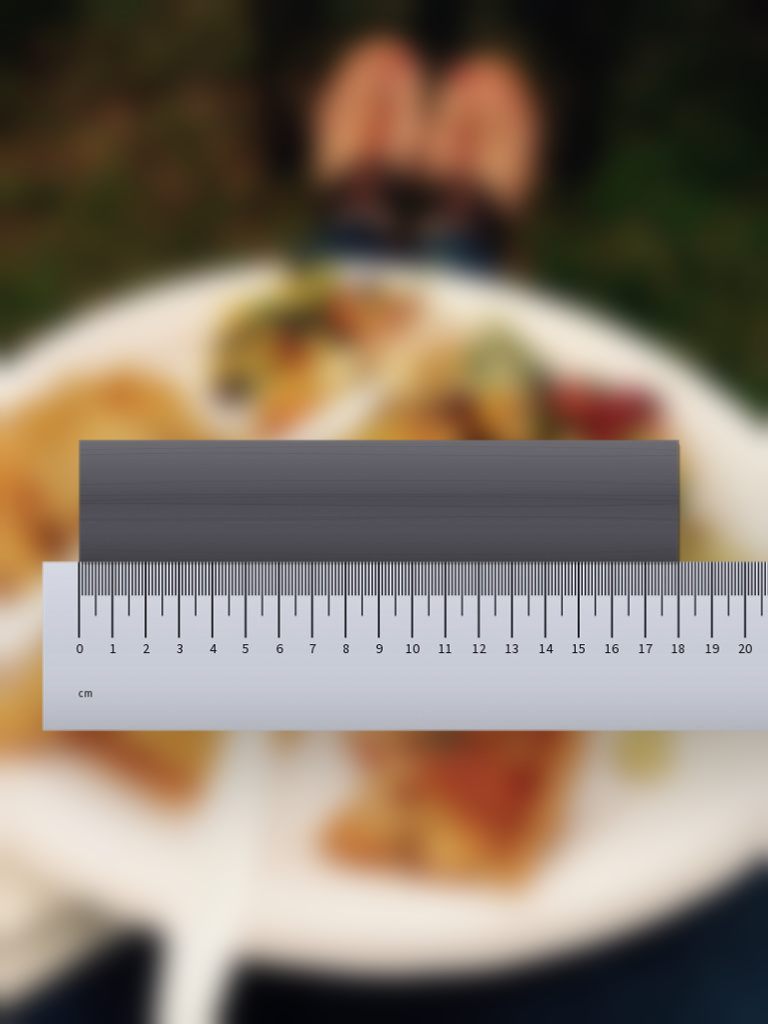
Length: 18cm
